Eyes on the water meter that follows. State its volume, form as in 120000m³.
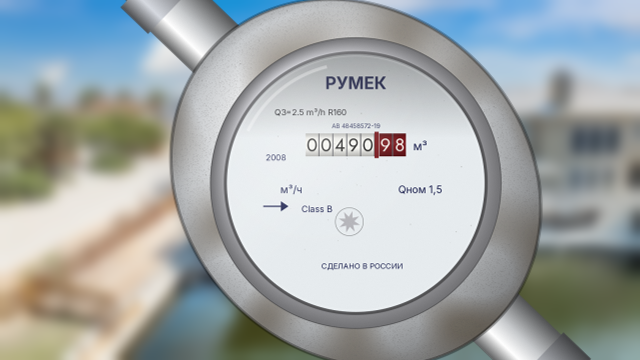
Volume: 490.98m³
